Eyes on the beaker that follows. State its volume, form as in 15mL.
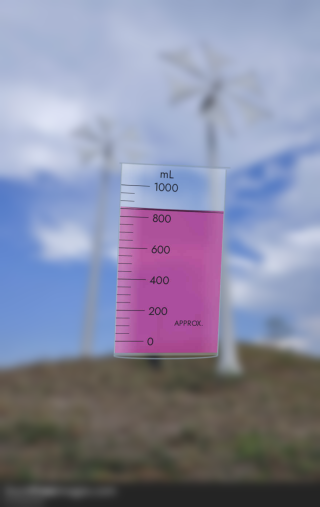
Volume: 850mL
